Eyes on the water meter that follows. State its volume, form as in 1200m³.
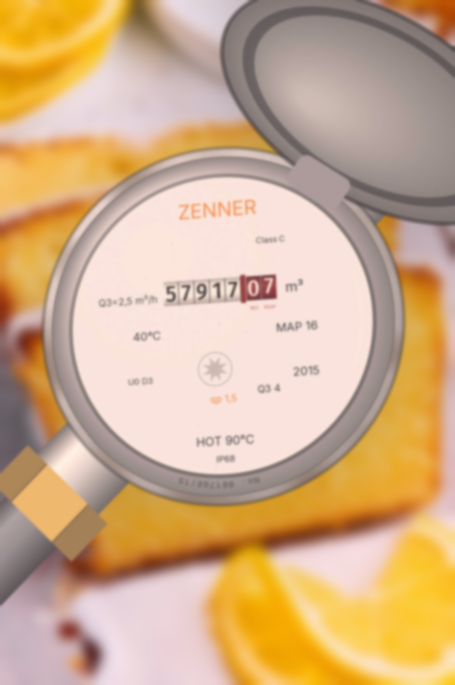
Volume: 57917.07m³
